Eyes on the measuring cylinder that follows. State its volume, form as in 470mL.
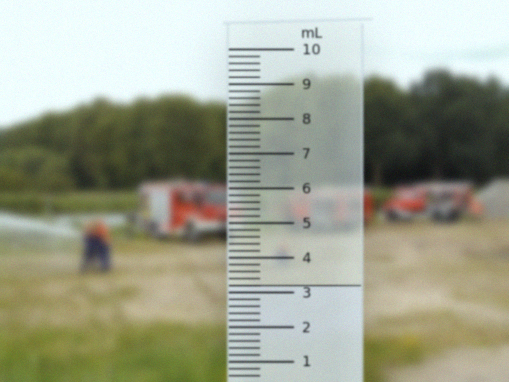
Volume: 3.2mL
